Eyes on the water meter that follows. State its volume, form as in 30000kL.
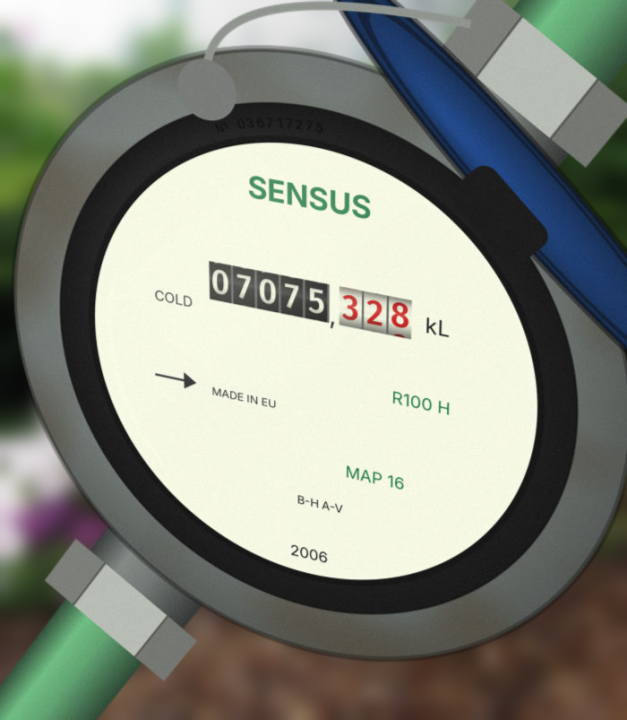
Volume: 7075.328kL
